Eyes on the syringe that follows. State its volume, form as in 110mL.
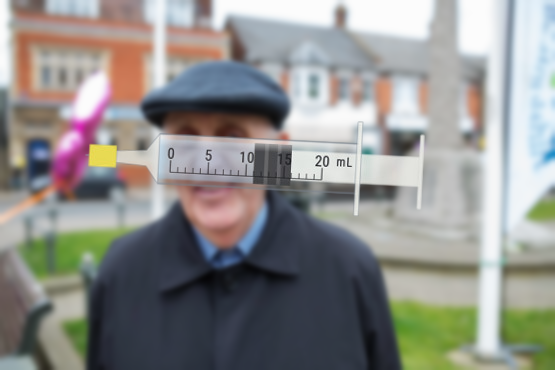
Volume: 11mL
